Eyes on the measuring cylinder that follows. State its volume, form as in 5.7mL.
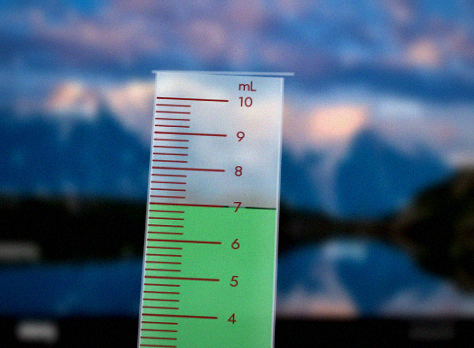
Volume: 7mL
